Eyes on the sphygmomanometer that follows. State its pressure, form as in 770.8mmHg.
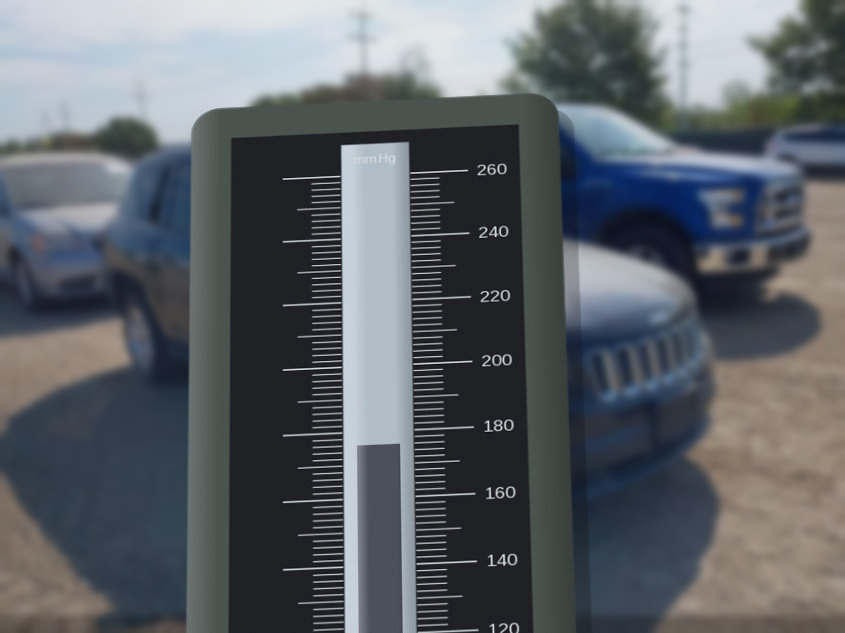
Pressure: 176mmHg
